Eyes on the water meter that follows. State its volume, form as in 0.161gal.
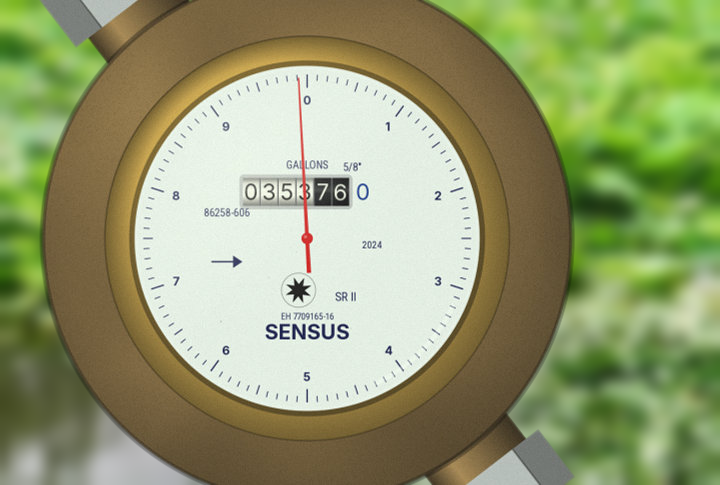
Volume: 353759.9gal
